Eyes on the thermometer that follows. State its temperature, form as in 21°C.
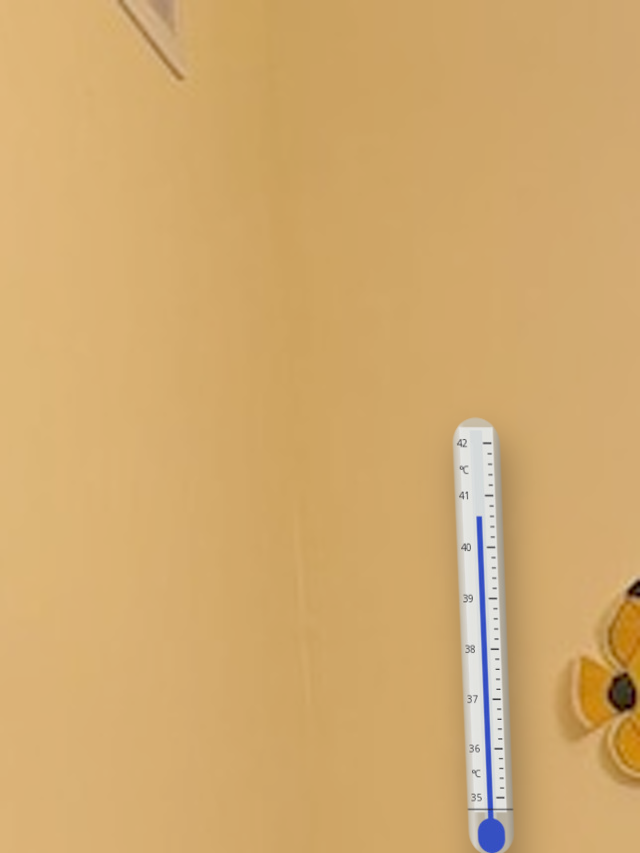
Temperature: 40.6°C
